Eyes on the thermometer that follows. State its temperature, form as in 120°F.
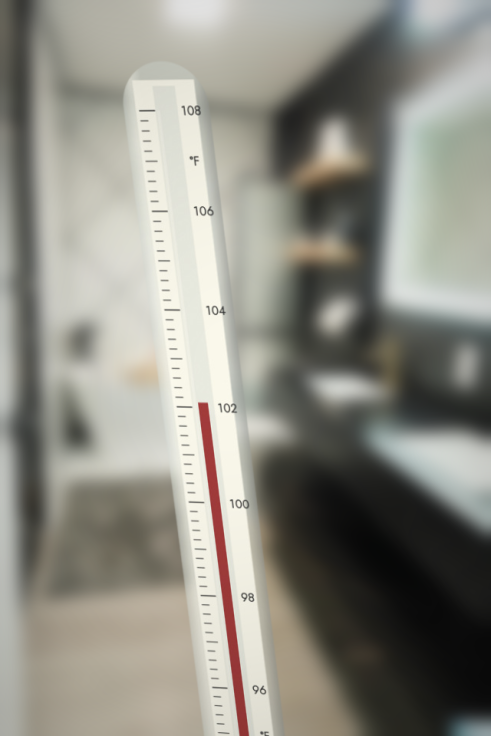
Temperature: 102.1°F
